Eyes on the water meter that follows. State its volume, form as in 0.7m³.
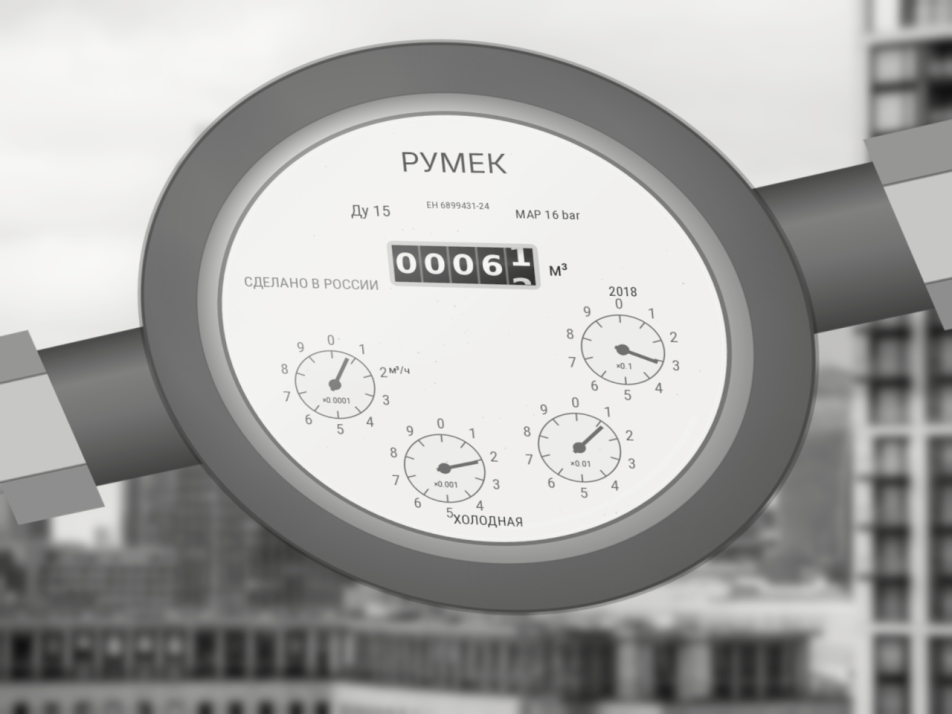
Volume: 61.3120m³
